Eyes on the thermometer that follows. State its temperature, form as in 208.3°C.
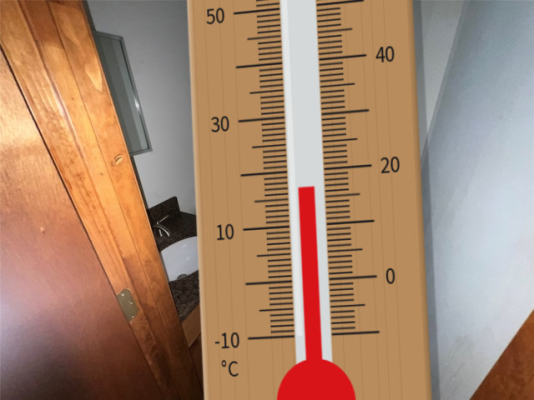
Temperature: 17°C
